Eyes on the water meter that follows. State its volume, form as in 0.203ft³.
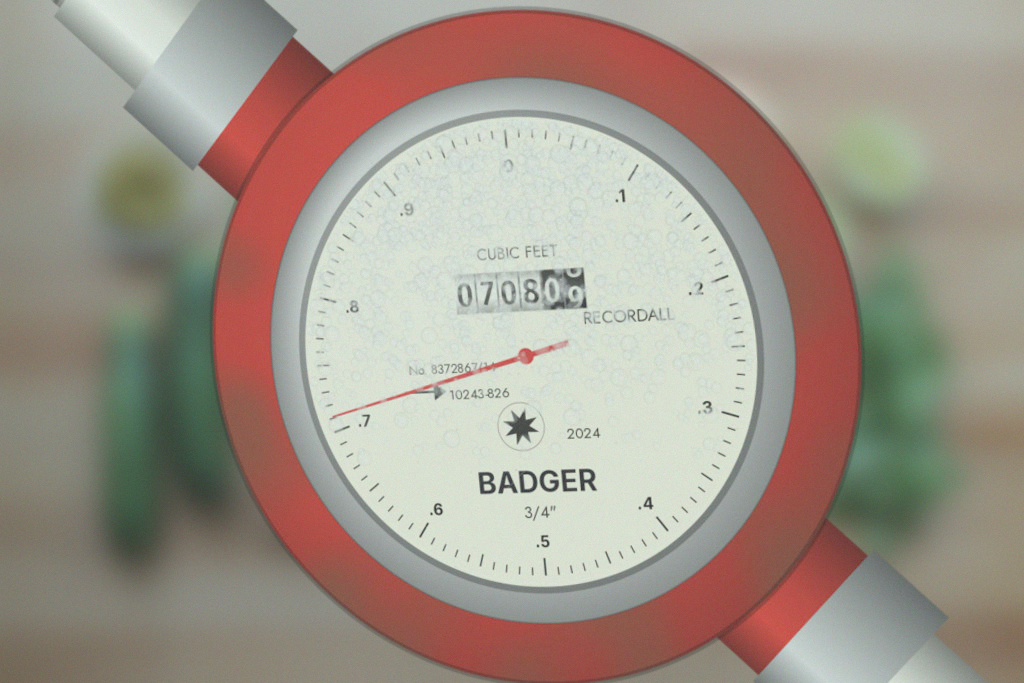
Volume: 70808.71ft³
